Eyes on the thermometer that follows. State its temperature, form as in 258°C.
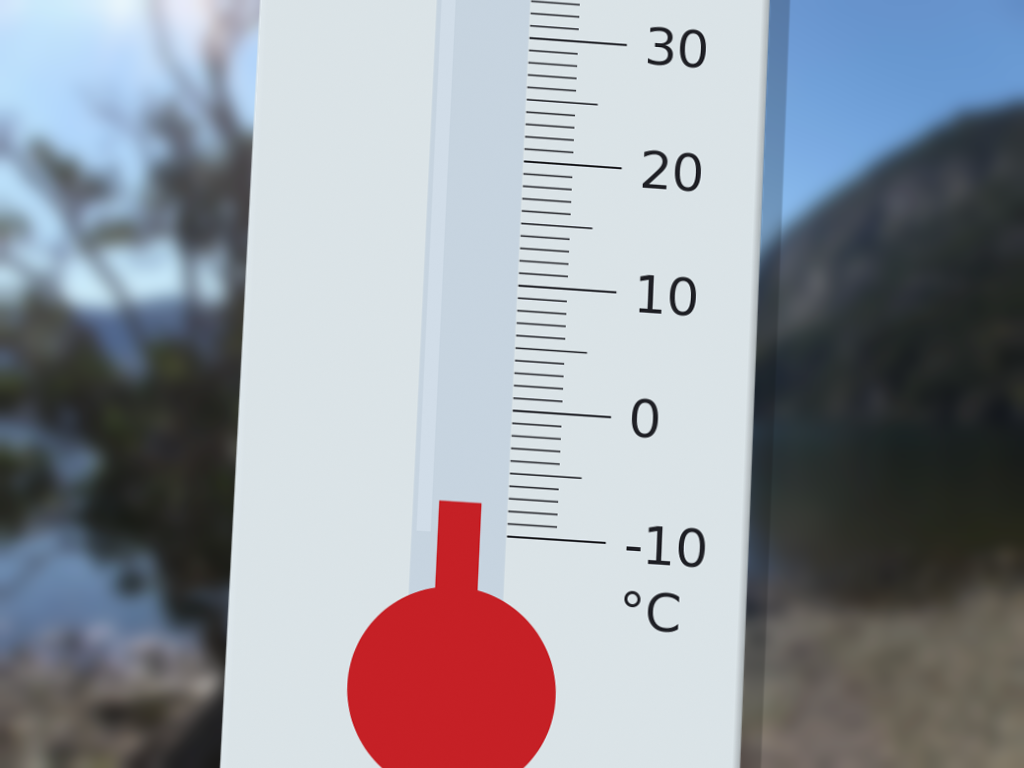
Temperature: -7.5°C
